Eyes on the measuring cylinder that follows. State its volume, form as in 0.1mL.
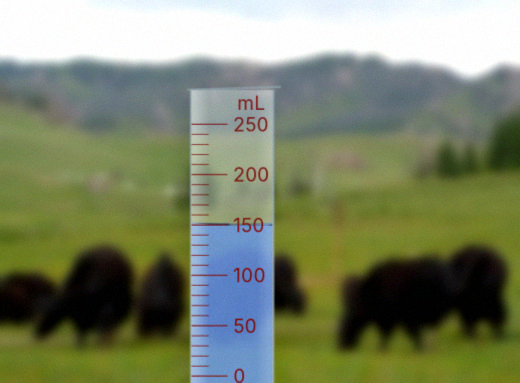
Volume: 150mL
